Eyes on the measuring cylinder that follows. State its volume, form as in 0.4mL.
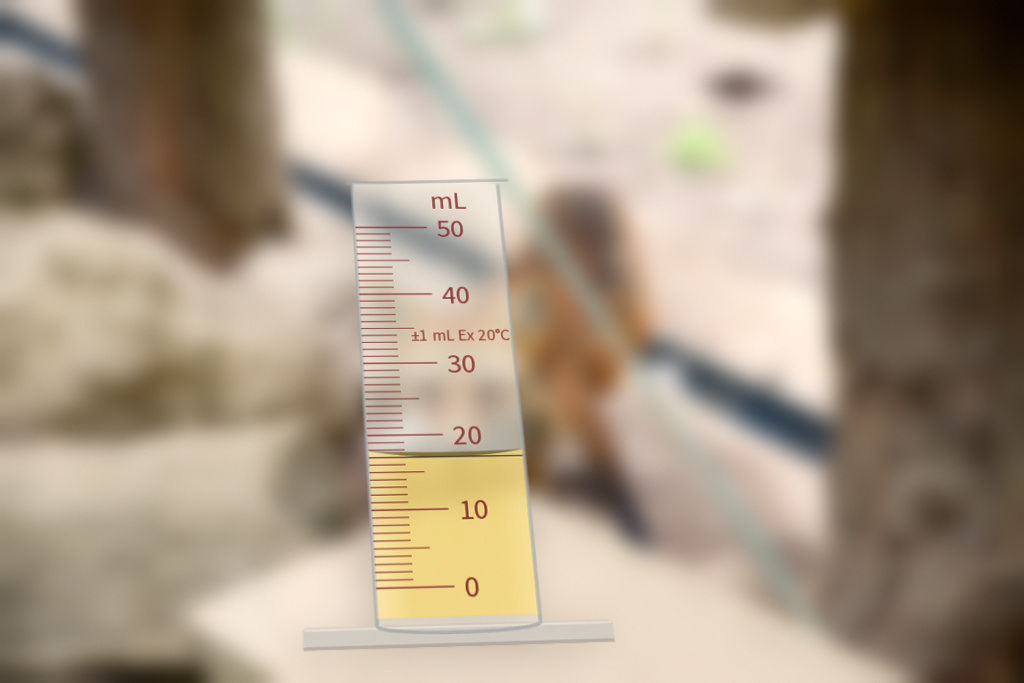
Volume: 17mL
